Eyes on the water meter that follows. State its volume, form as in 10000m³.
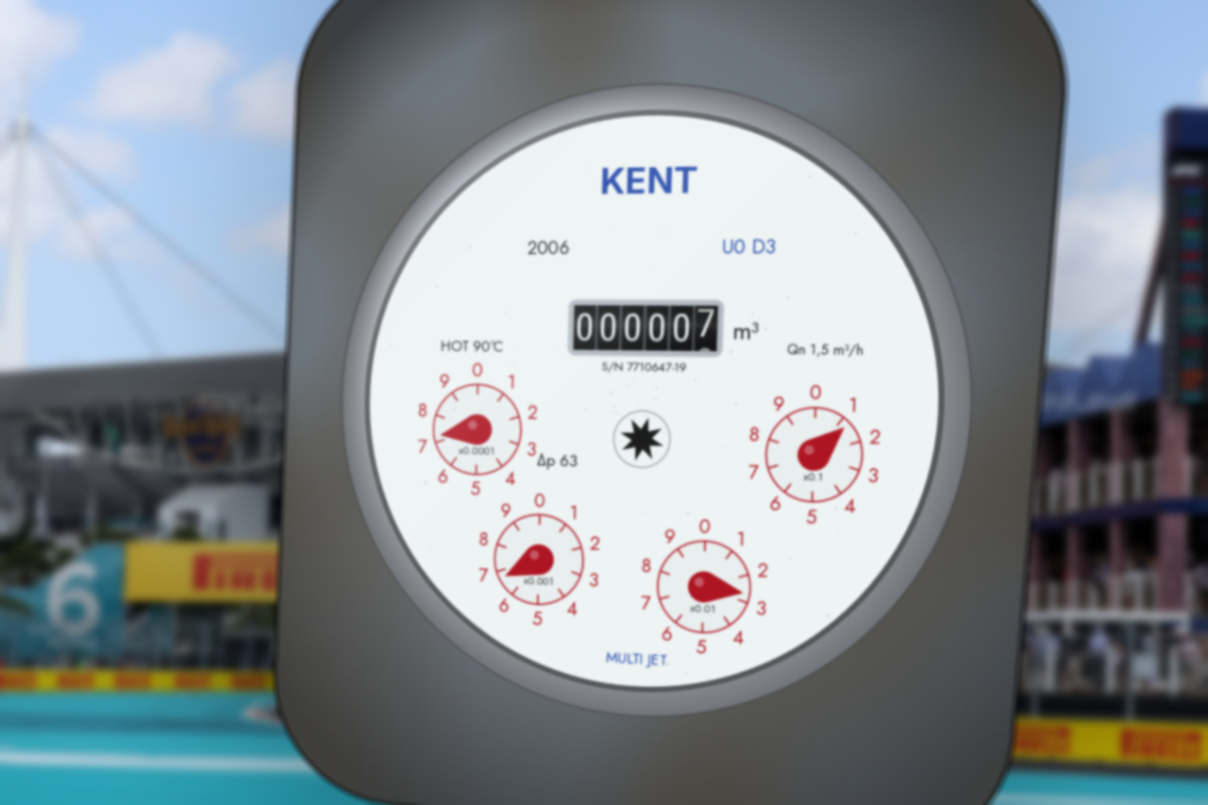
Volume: 7.1267m³
